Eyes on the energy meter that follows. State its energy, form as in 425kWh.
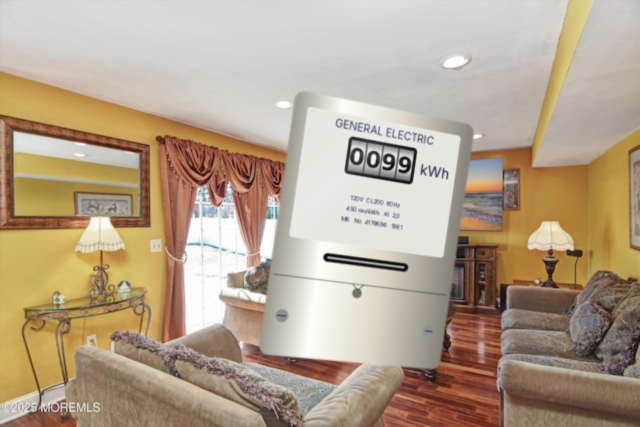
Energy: 99kWh
